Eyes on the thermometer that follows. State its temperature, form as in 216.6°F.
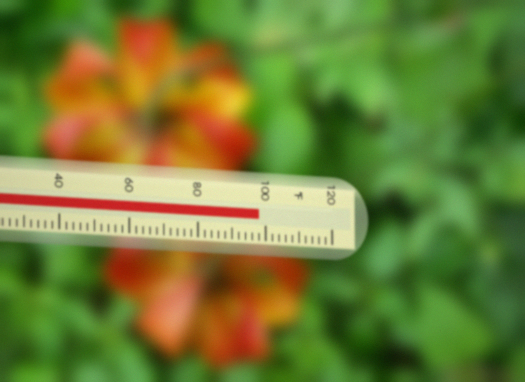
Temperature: 98°F
